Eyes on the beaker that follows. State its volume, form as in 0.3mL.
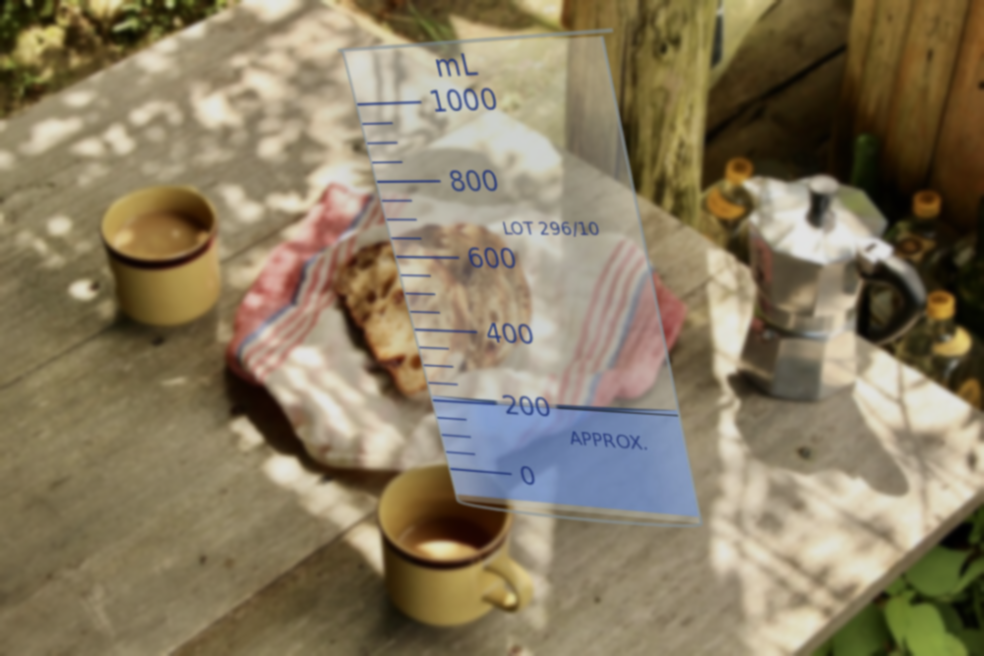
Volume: 200mL
